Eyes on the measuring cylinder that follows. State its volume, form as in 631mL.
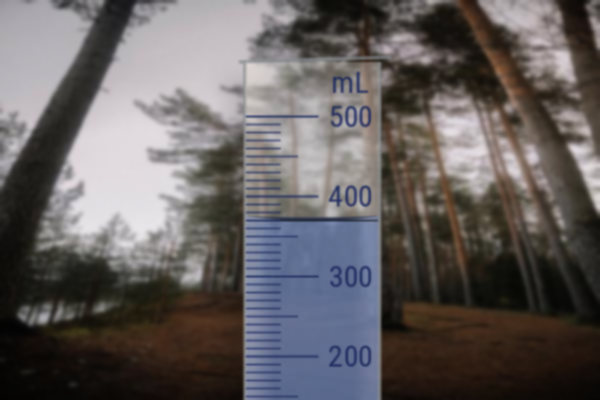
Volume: 370mL
